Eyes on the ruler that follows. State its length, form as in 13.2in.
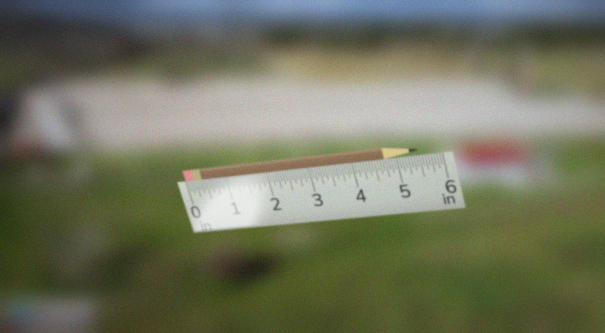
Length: 5.5in
